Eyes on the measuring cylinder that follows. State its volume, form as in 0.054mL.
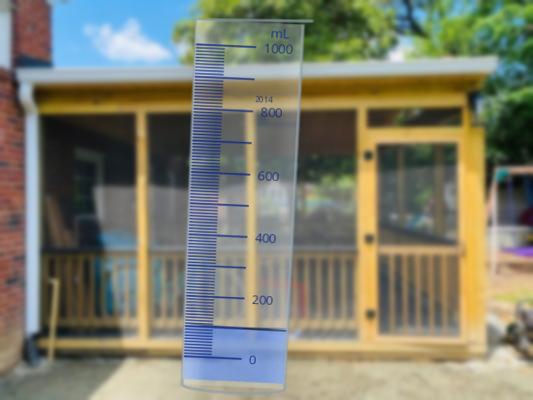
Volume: 100mL
